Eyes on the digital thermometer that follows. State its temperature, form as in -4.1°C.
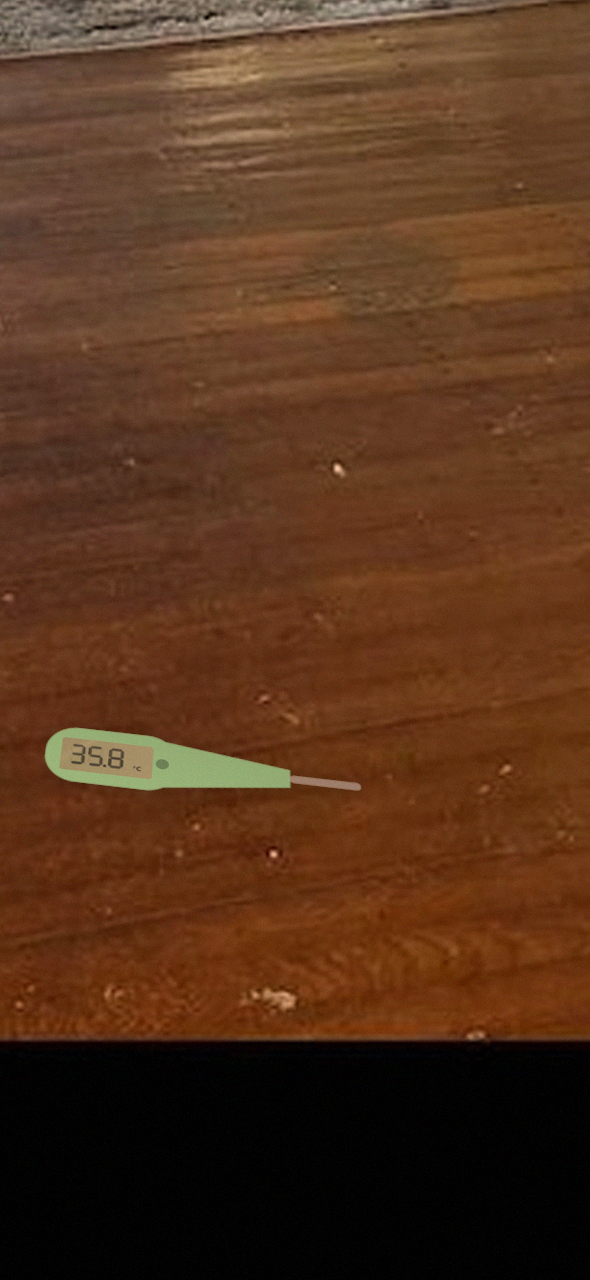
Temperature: 35.8°C
